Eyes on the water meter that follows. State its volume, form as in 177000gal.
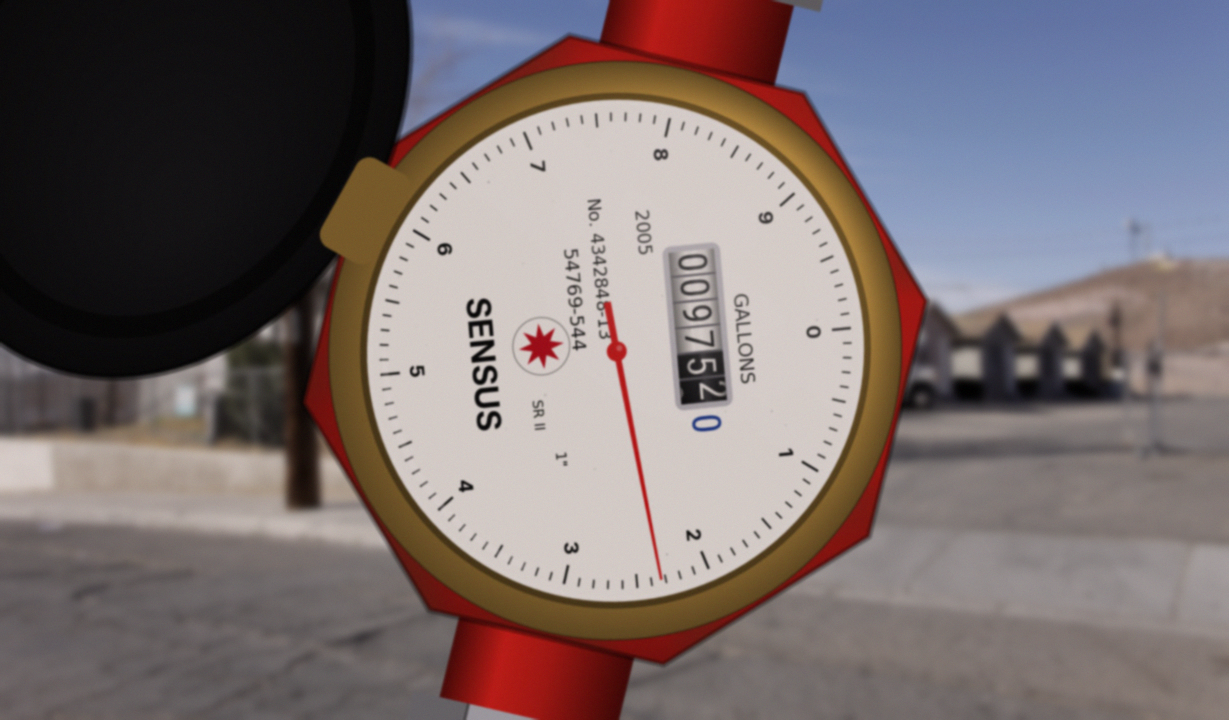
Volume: 97522.3gal
